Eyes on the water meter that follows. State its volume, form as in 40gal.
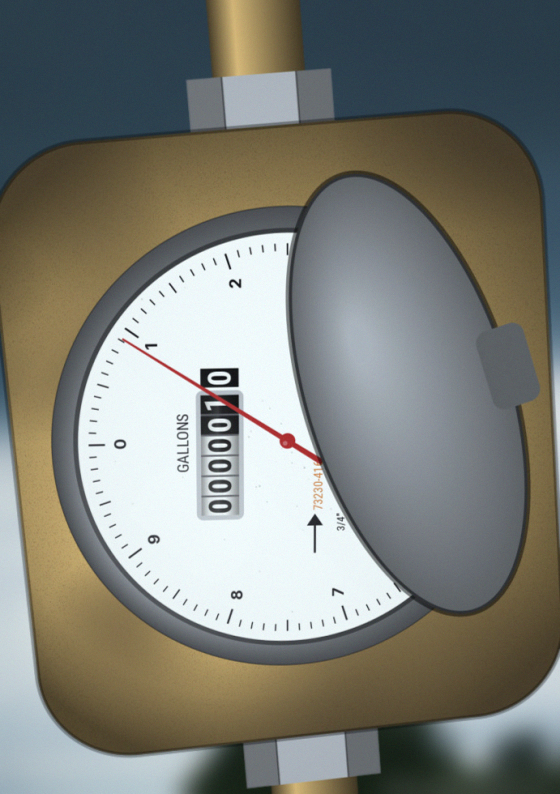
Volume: 10.9gal
